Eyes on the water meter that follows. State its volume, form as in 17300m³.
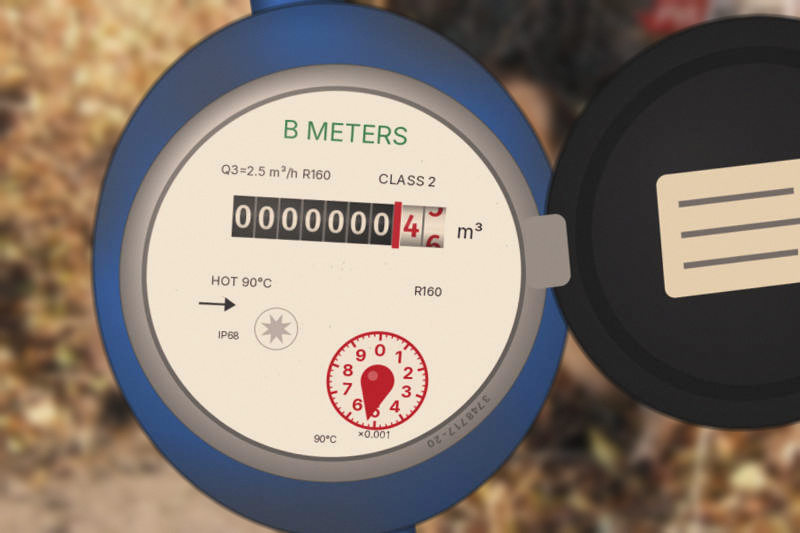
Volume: 0.455m³
